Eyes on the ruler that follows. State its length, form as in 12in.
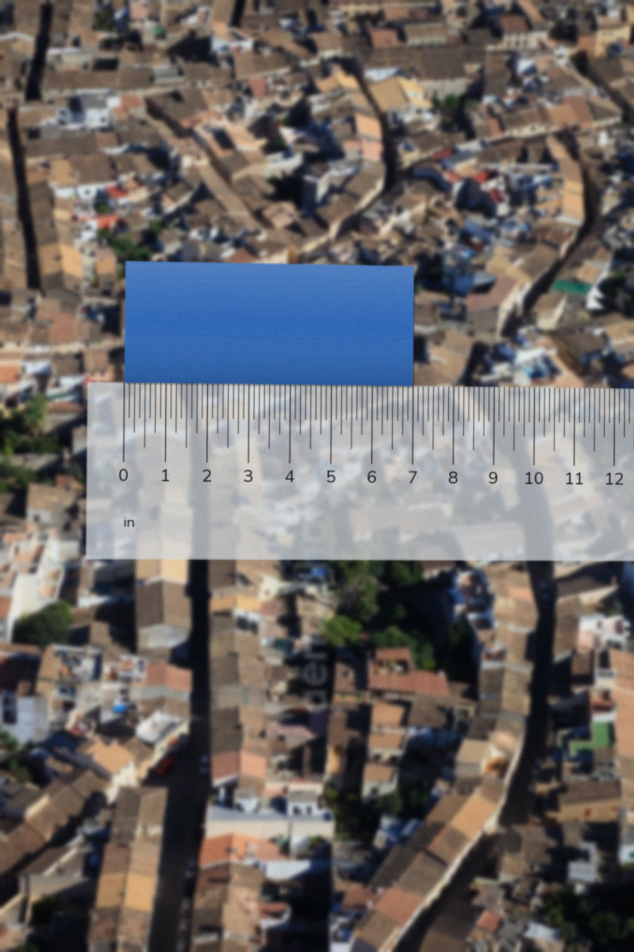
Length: 7in
